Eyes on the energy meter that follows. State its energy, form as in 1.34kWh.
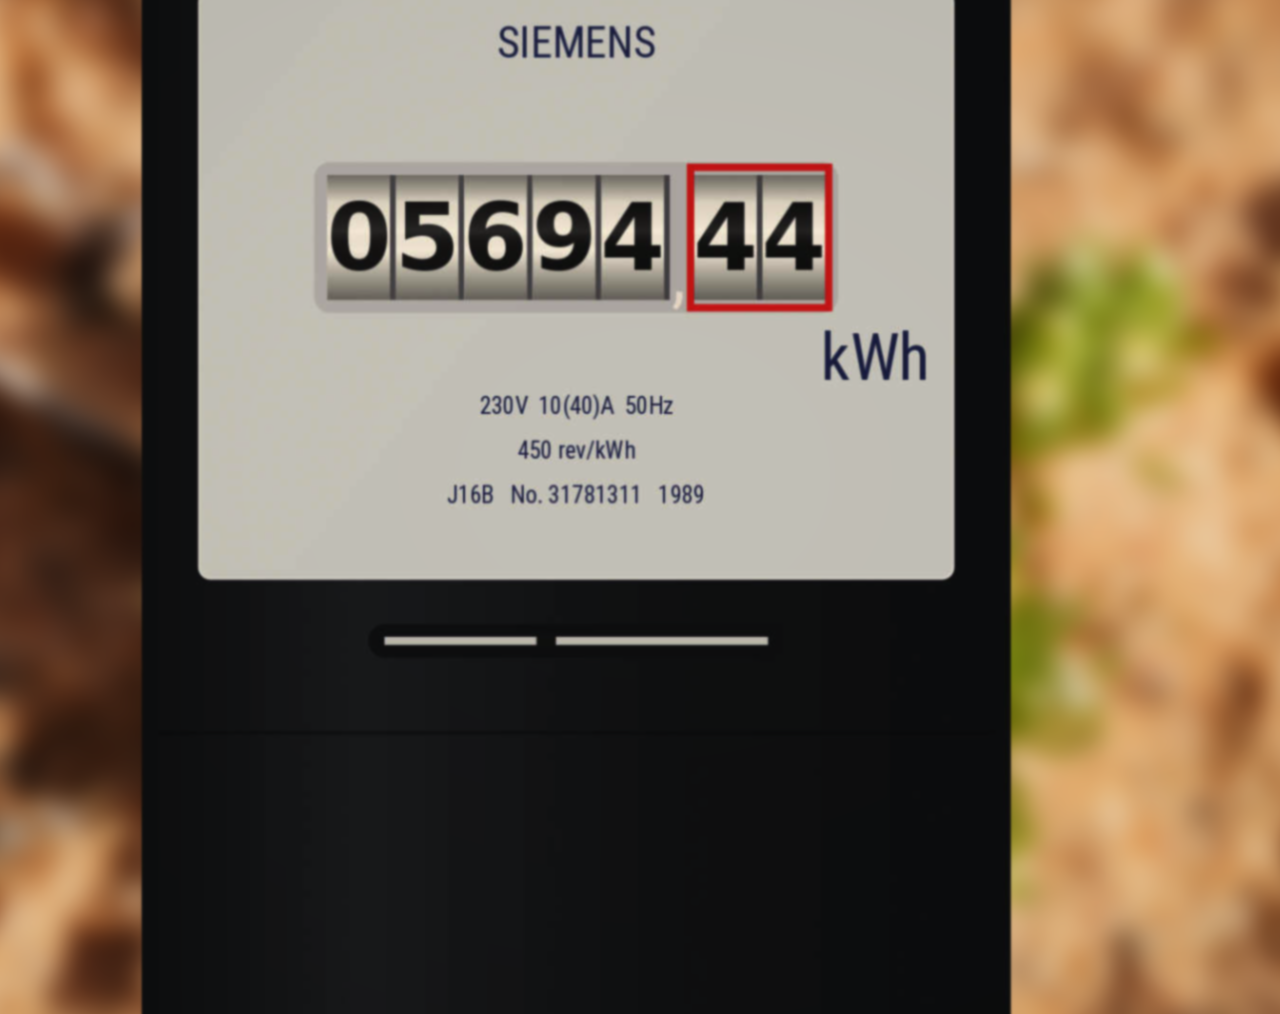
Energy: 5694.44kWh
